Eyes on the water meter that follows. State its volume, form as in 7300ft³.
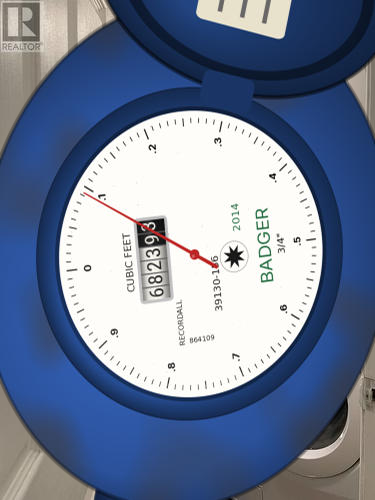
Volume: 682393.09ft³
